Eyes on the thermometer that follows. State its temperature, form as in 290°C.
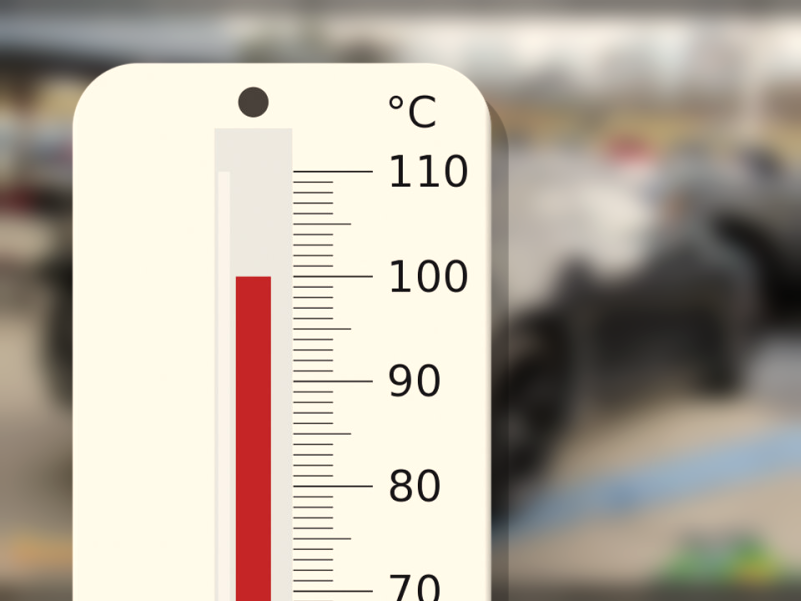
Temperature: 100°C
